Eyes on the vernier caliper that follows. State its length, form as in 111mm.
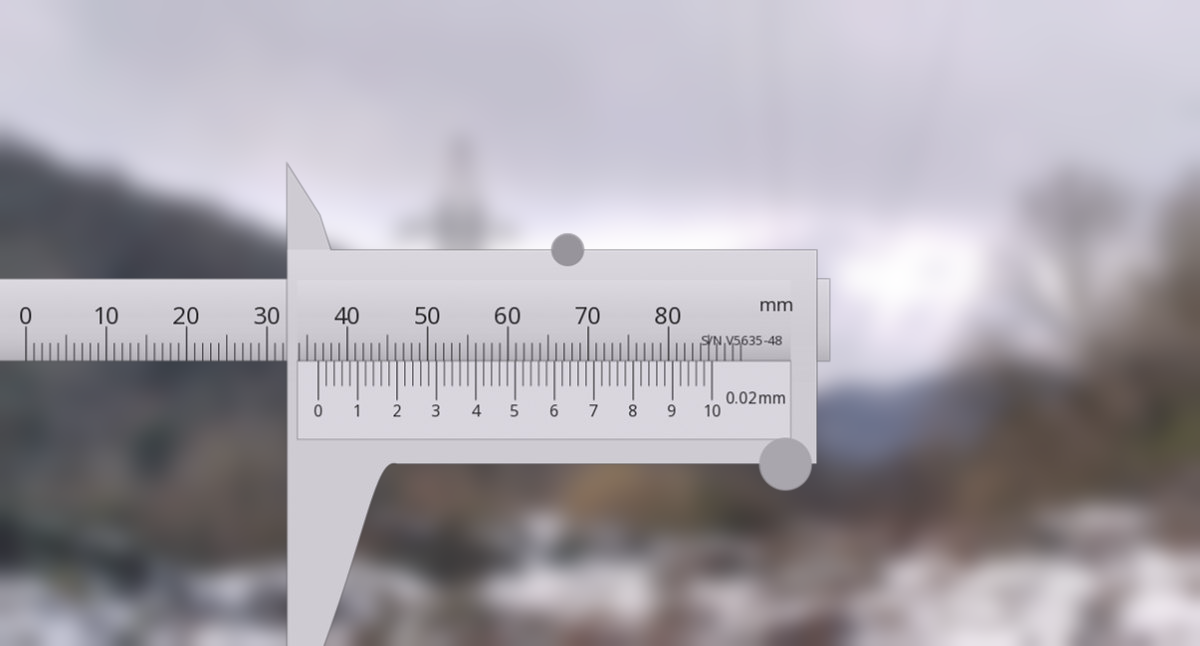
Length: 36.4mm
